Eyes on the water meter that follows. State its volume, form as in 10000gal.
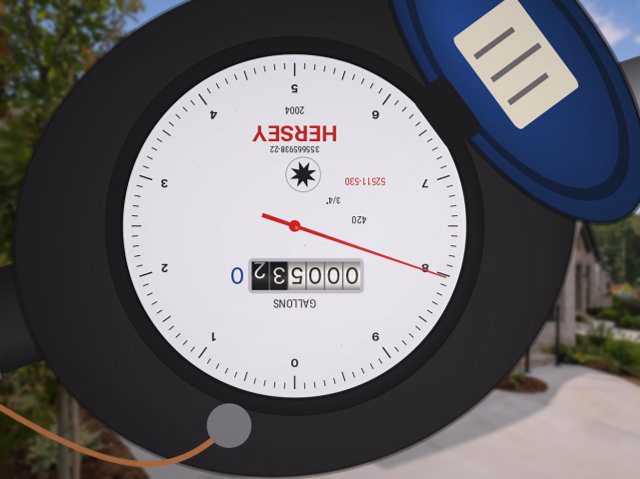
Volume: 5318.0gal
